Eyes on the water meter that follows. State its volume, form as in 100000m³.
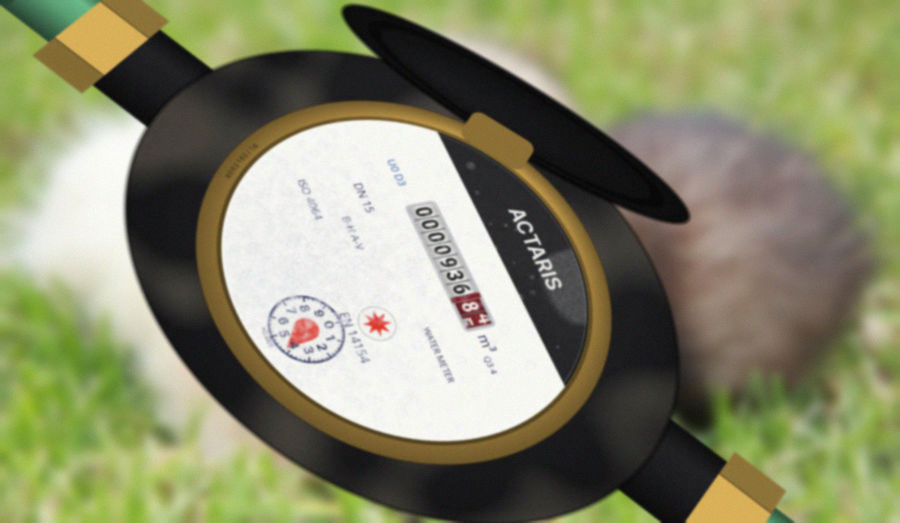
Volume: 936.844m³
